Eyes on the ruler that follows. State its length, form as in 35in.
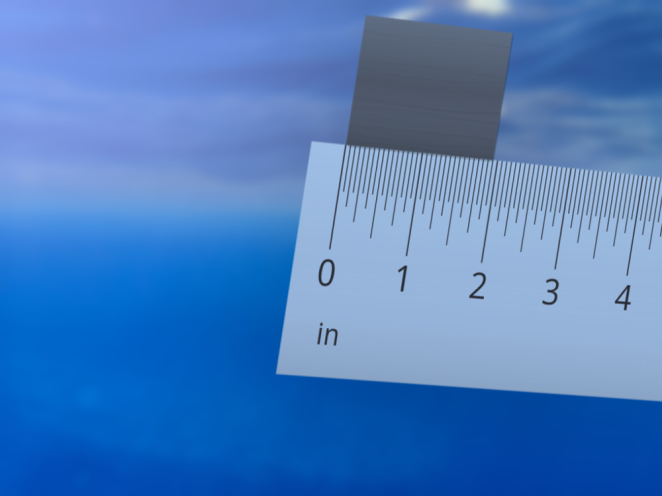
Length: 1.9375in
